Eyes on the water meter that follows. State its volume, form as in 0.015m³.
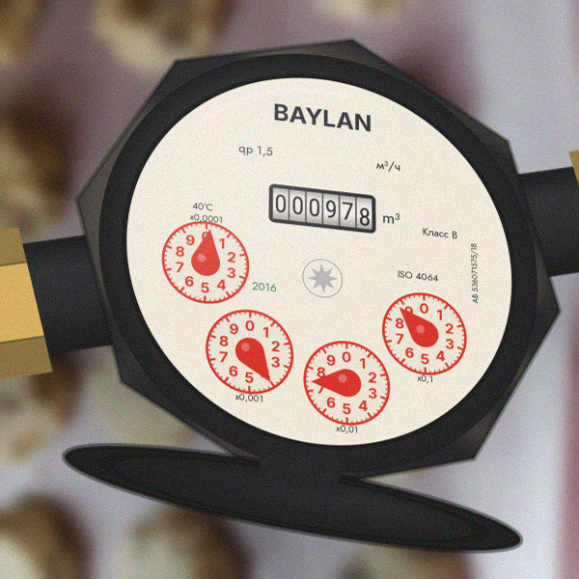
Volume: 977.8740m³
